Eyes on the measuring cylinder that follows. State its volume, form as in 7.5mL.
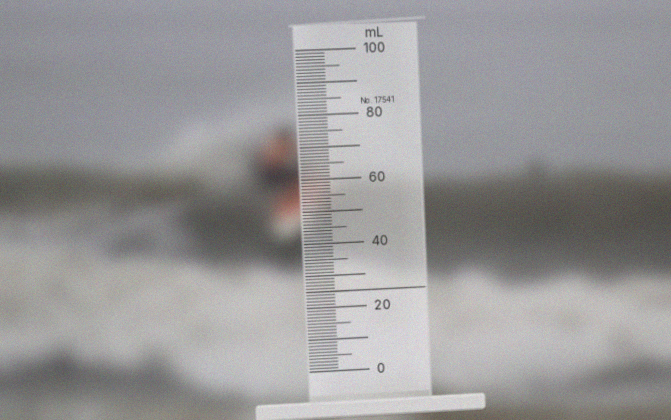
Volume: 25mL
